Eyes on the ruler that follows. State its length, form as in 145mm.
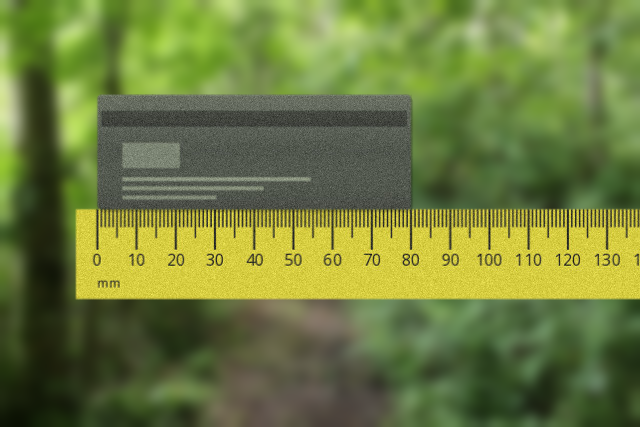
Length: 80mm
